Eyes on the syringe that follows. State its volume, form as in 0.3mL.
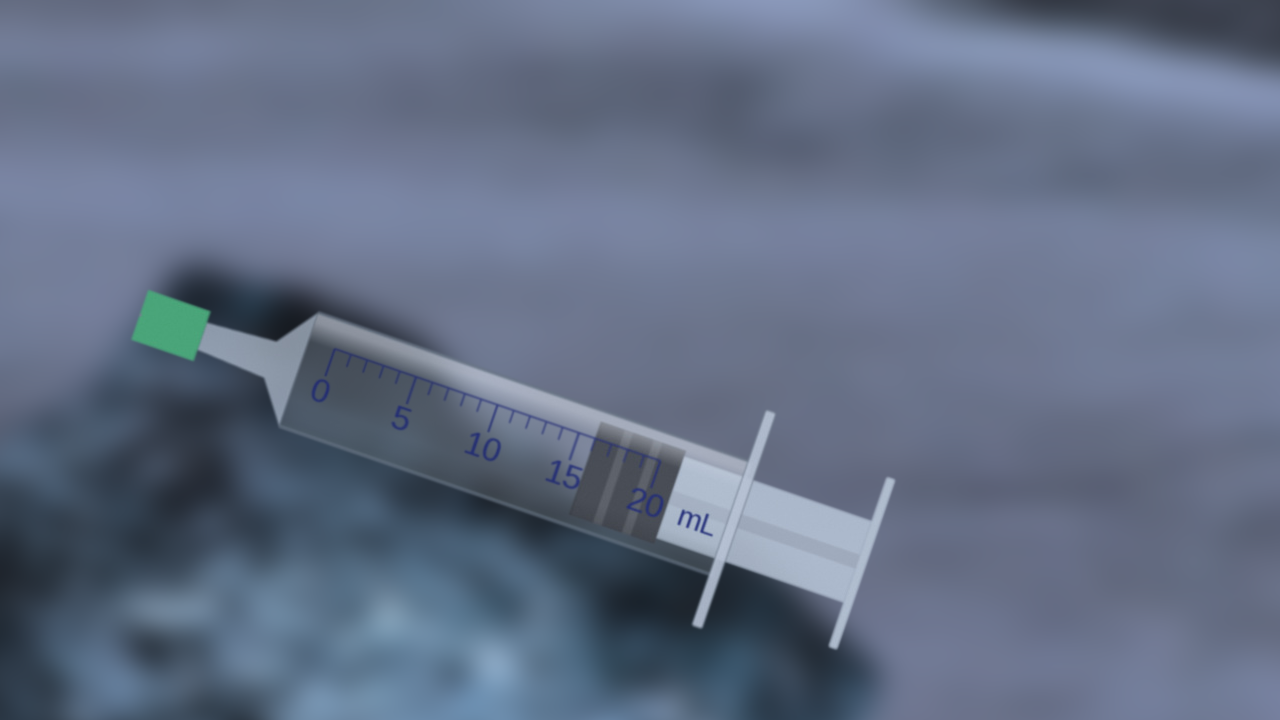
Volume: 16mL
